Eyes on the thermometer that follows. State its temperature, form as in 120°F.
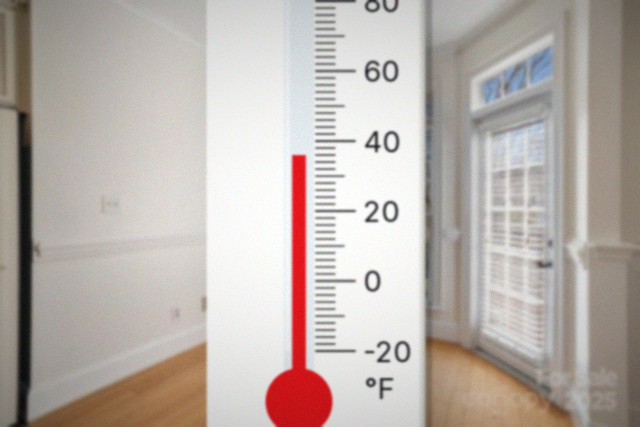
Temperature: 36°F
